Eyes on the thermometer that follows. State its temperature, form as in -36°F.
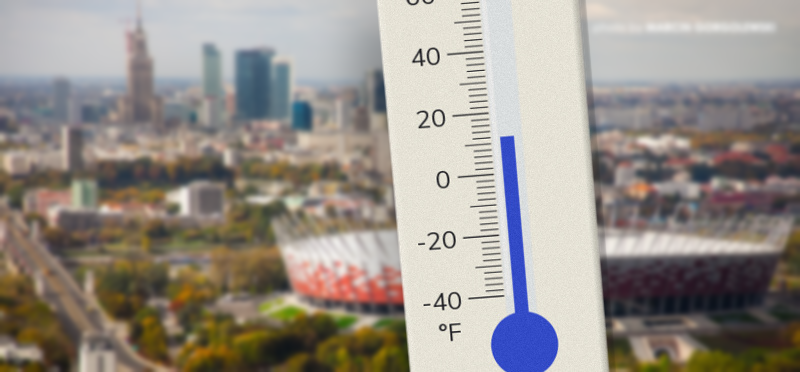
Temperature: 12°F
